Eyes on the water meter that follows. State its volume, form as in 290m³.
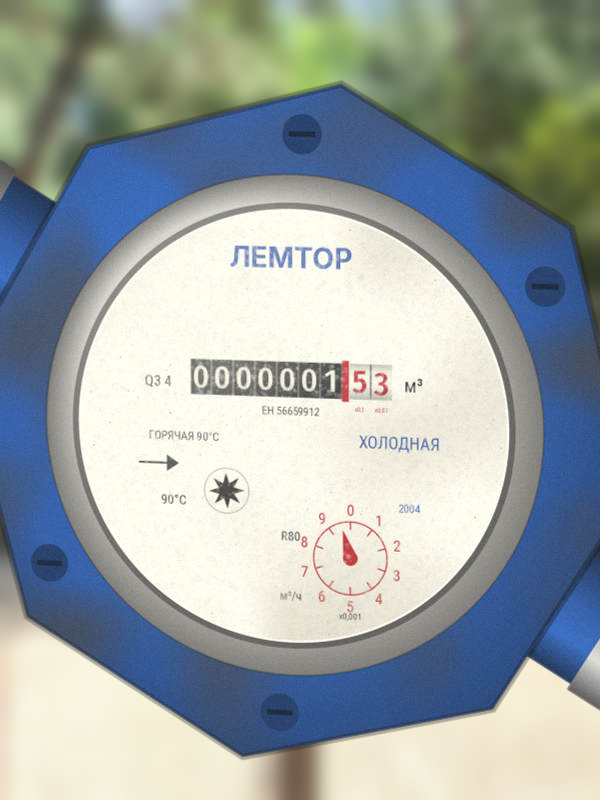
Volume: 1.529m³
